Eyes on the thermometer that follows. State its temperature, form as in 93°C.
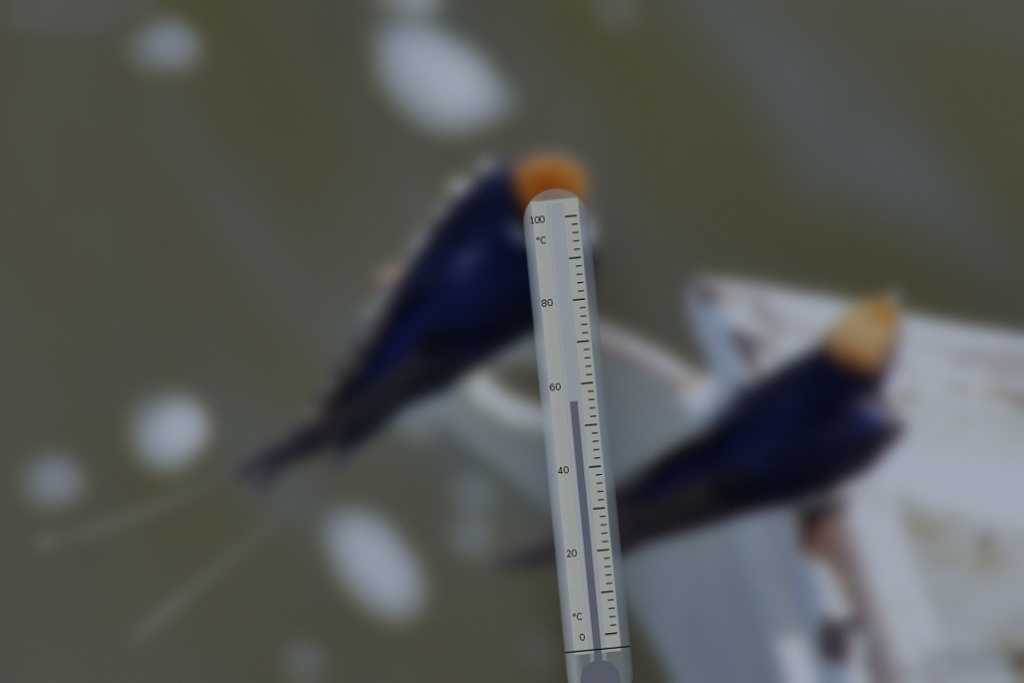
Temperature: 56°C
